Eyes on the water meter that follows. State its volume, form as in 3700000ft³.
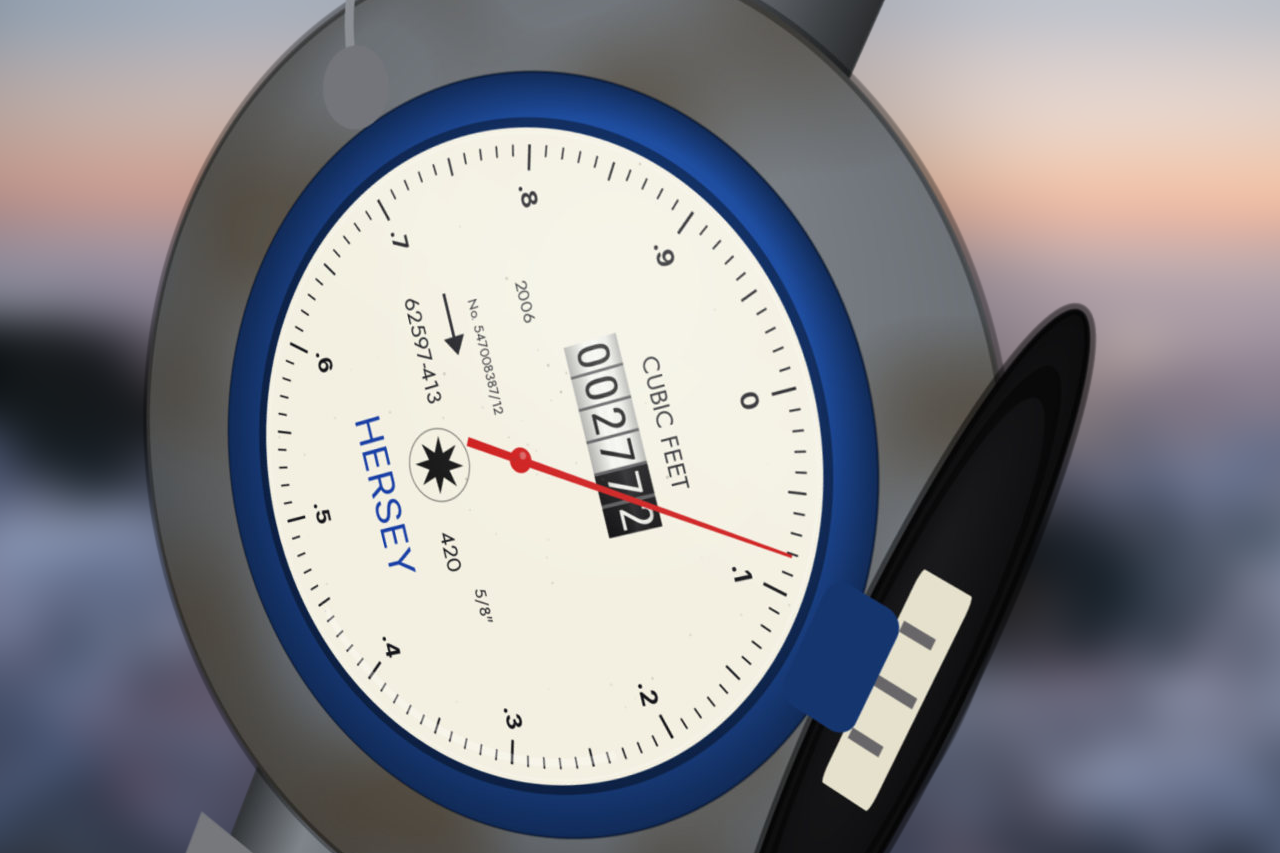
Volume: 2772.08ft³
